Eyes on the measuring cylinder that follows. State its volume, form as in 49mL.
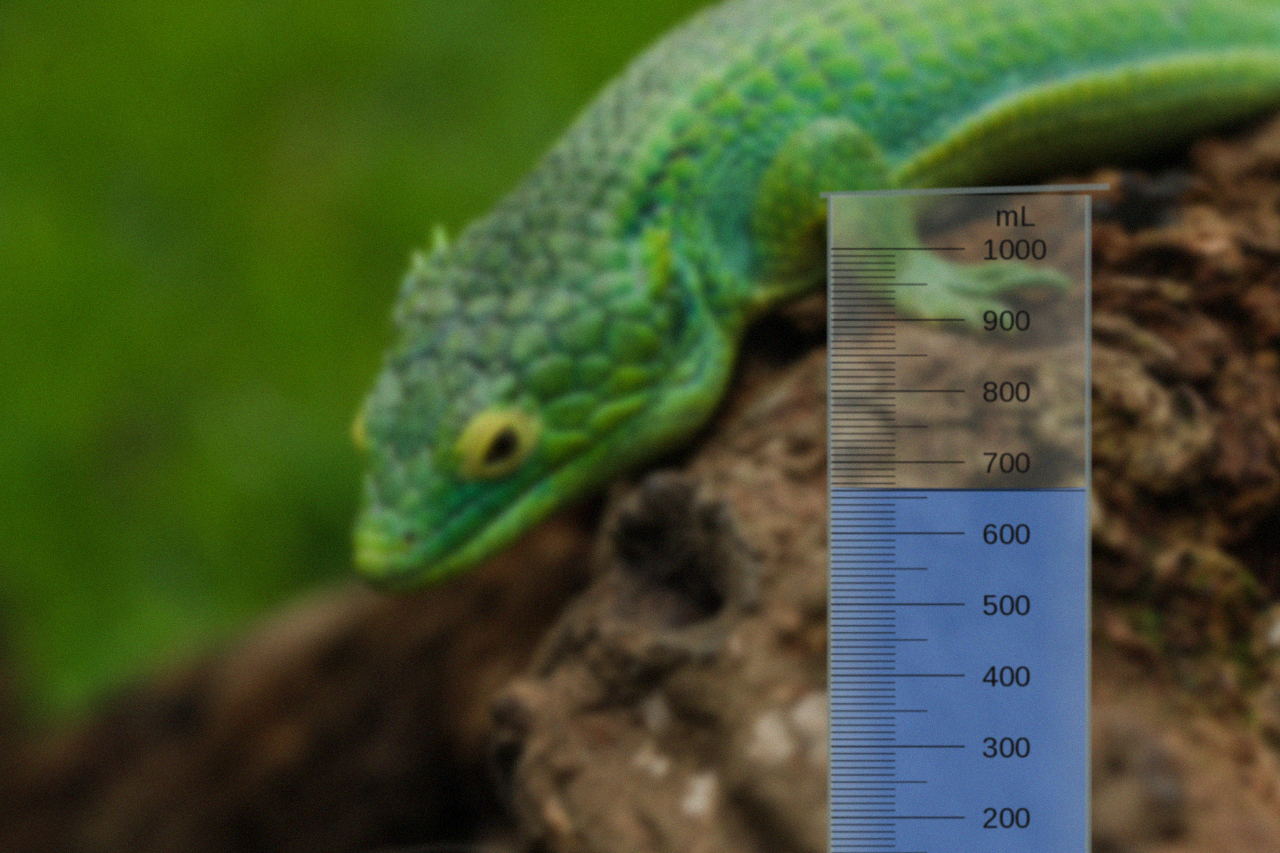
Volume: 660mL
